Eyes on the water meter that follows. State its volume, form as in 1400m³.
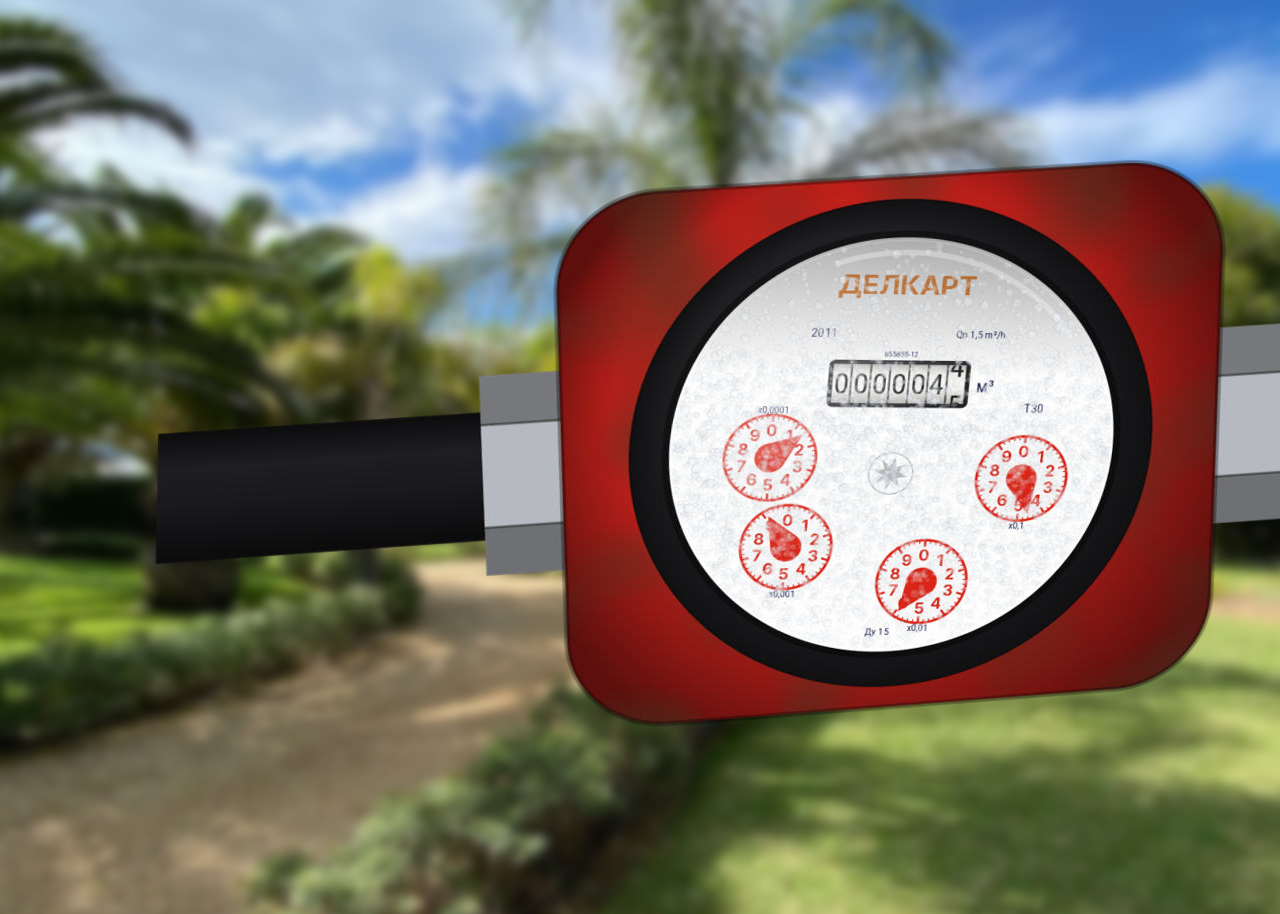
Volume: 44.4591m³
